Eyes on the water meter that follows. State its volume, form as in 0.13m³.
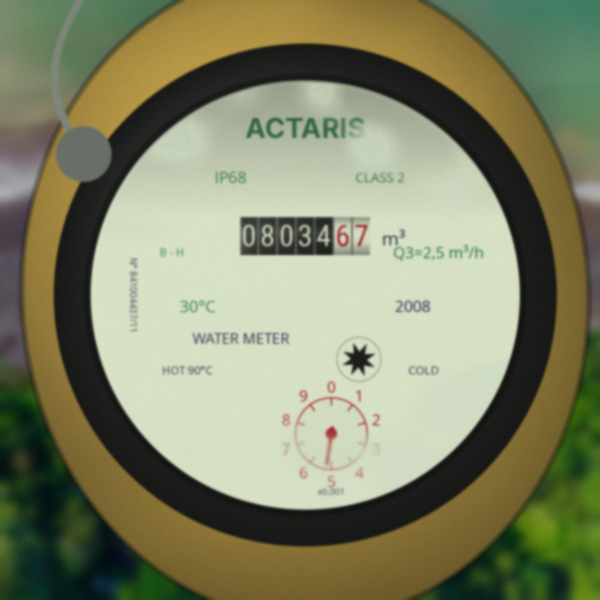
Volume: 8034.675m³
